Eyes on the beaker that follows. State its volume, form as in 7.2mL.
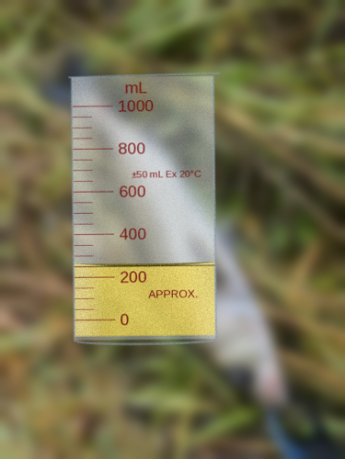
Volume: 250mL
